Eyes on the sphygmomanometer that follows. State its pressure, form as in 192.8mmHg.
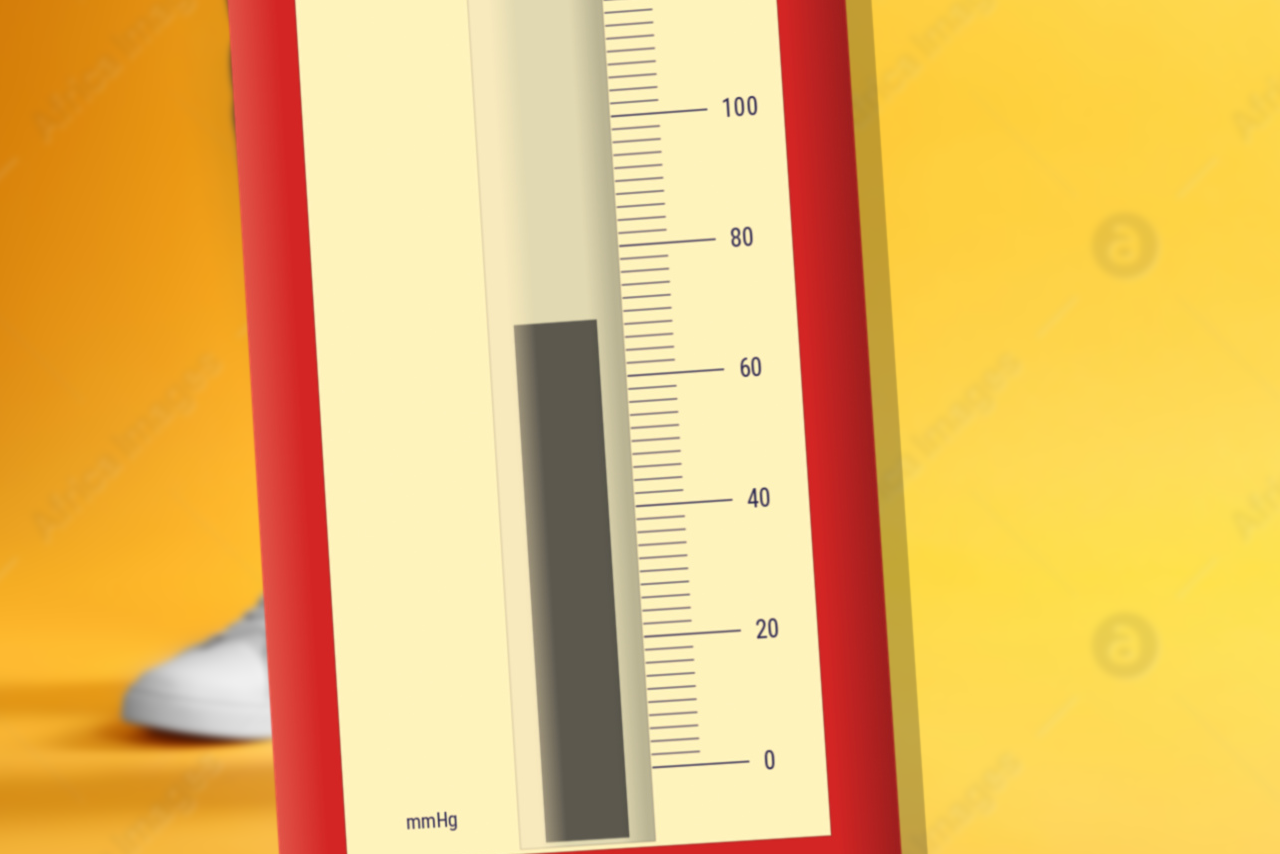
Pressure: 69mmHg
